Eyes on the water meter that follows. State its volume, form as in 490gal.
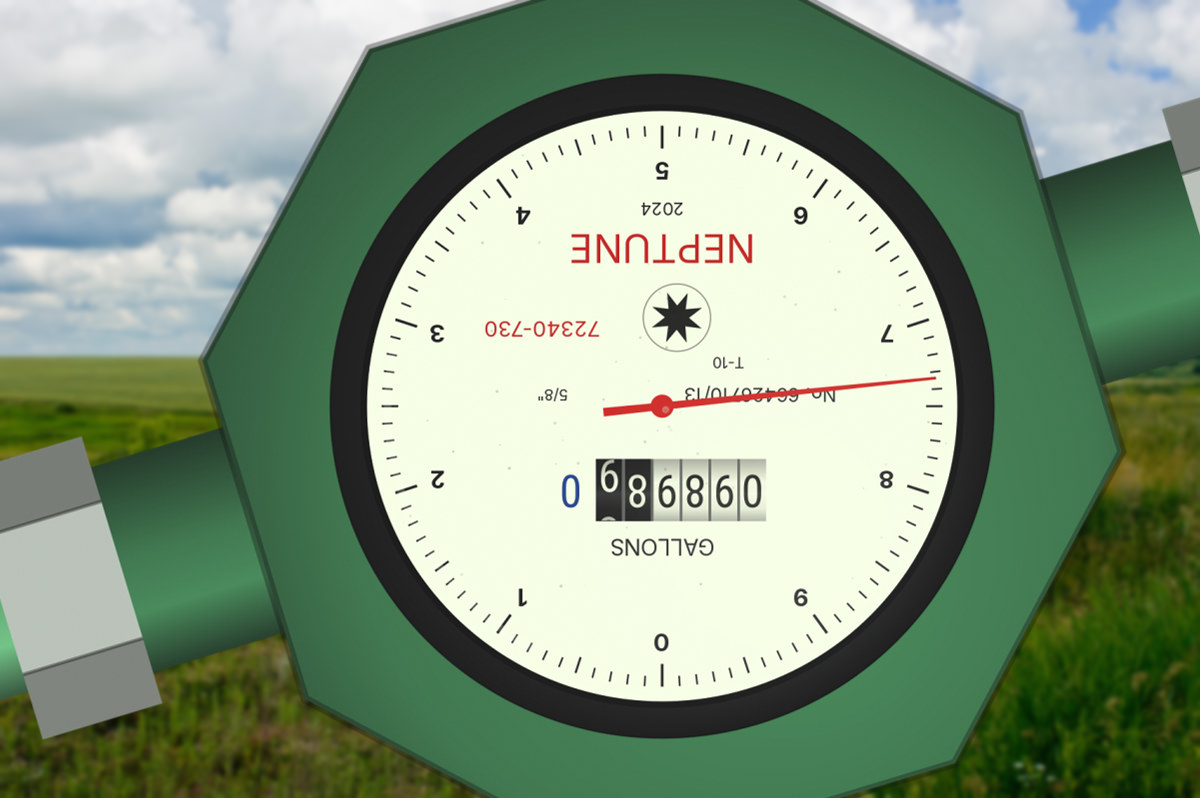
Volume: 989887.3gal
